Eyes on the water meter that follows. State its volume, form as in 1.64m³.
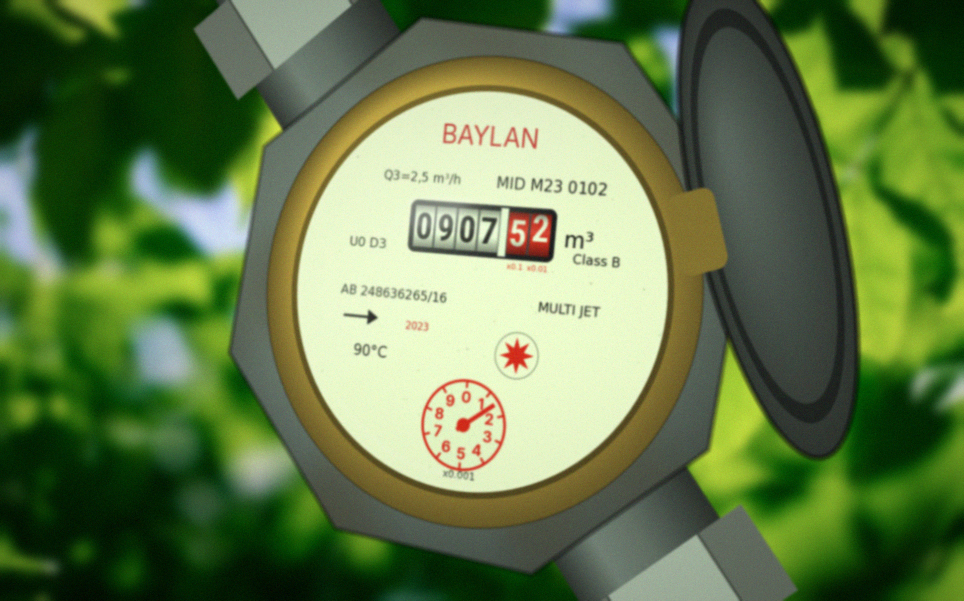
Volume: 907.521m³
